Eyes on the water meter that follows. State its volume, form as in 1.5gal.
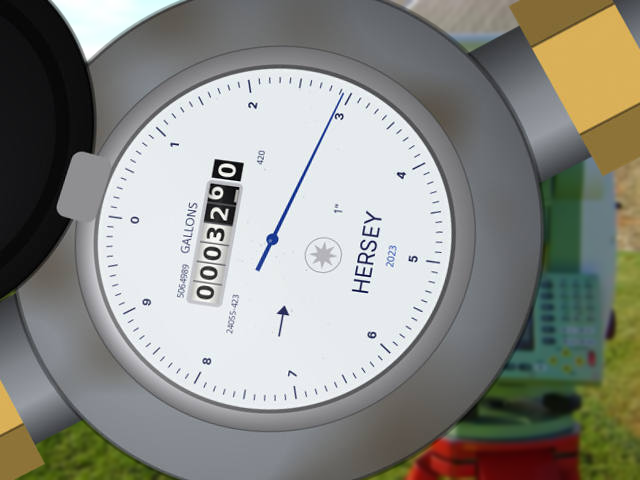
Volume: 3262.9gal
